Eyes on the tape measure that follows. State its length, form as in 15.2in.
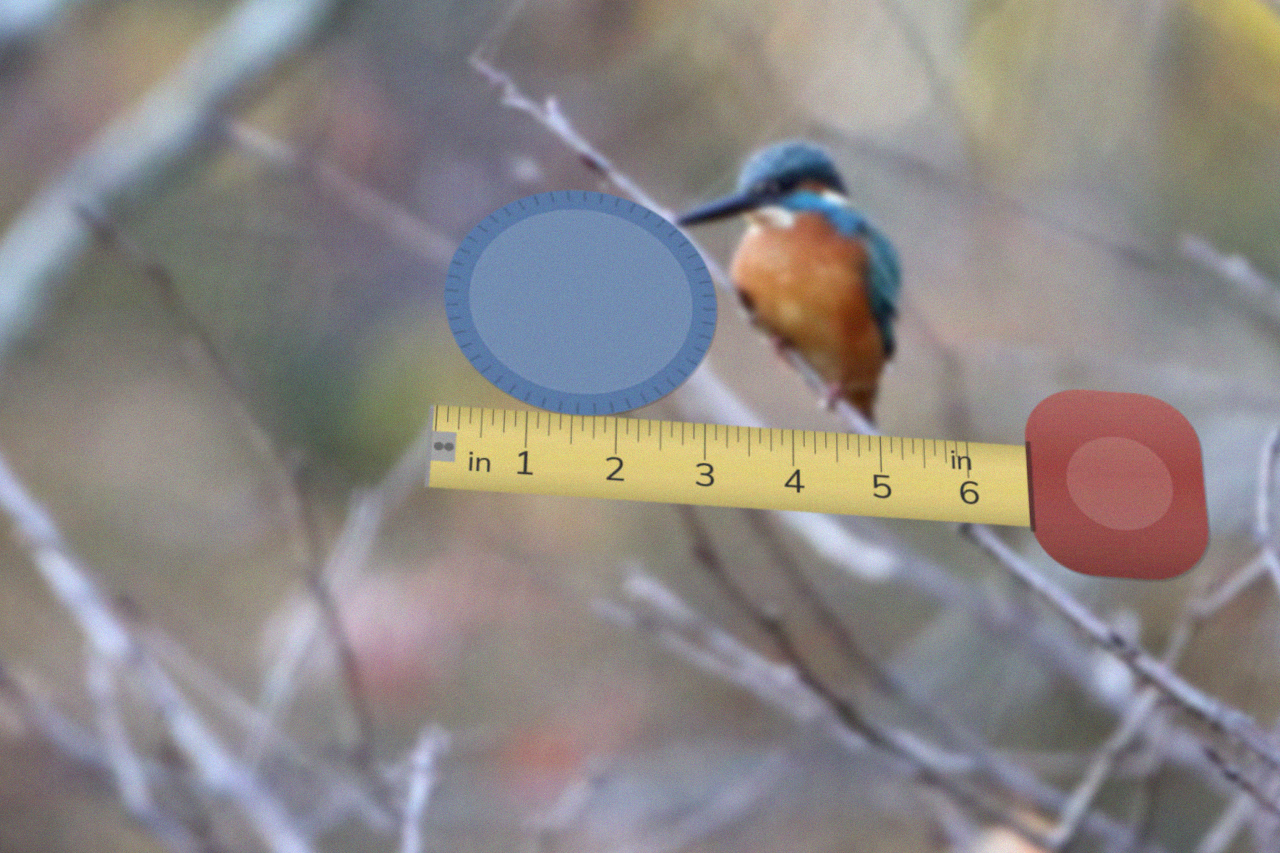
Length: 3.125in
